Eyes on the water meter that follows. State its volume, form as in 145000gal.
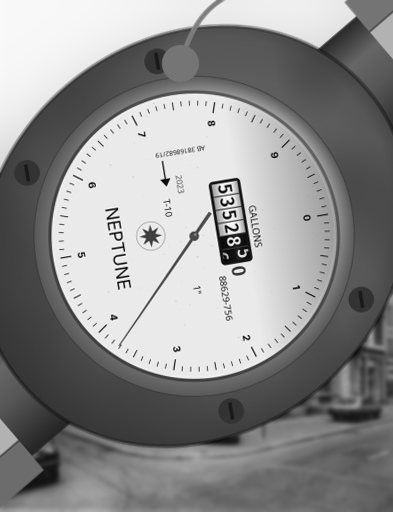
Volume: 5352853.7gal
